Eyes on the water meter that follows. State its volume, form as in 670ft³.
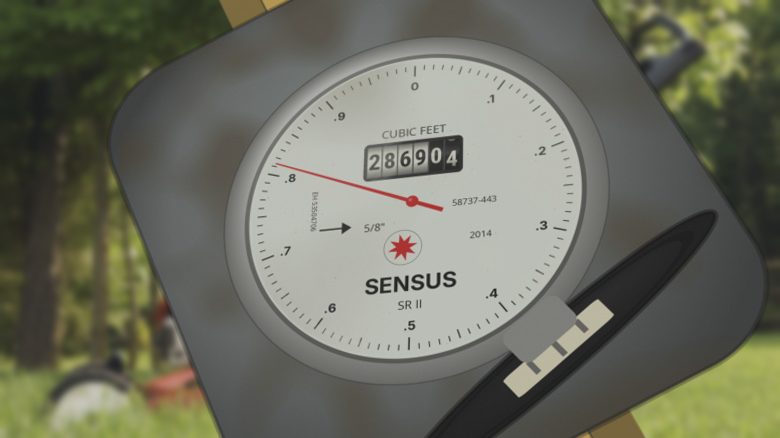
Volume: 286903.81ft³
